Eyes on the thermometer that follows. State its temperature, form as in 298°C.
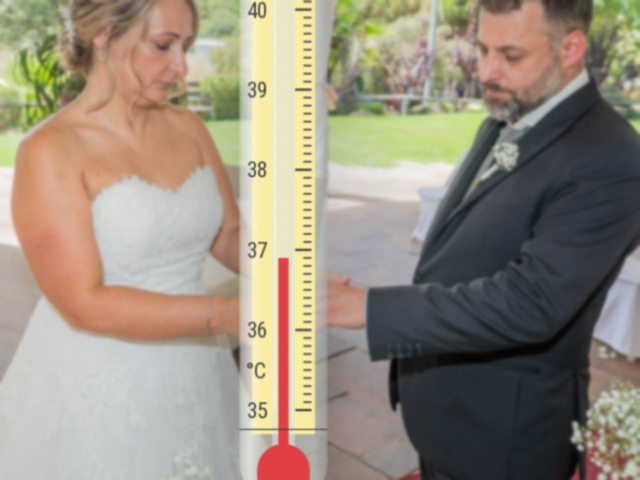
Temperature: 36.9°C
